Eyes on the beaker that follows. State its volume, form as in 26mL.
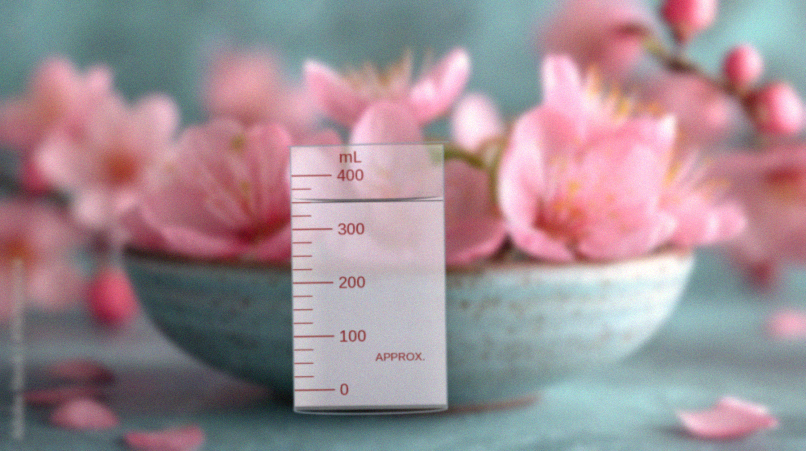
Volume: 350mL
